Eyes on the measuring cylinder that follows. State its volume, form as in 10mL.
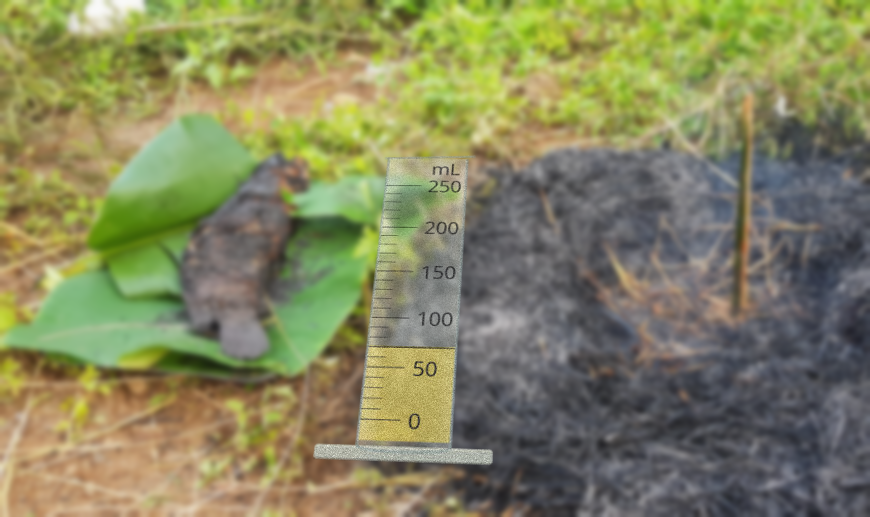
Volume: 70mL
